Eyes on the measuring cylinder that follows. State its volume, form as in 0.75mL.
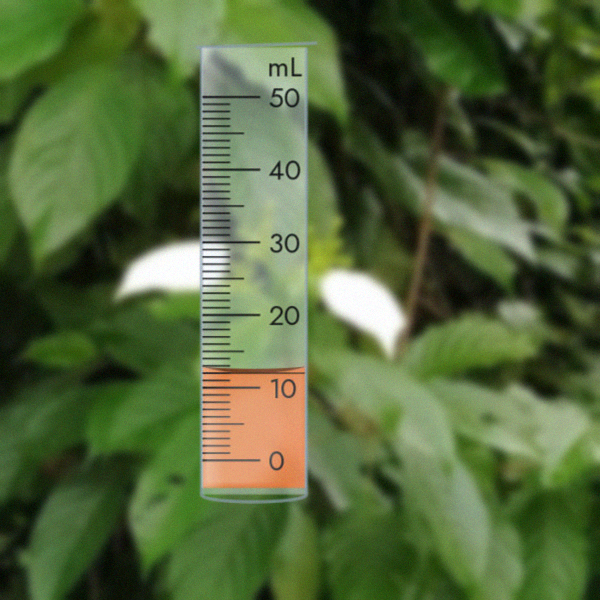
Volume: 12mL
